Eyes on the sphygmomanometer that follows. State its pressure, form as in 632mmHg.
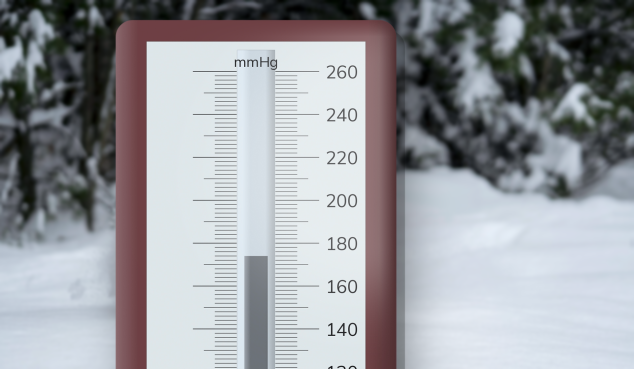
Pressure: 174mmHg
